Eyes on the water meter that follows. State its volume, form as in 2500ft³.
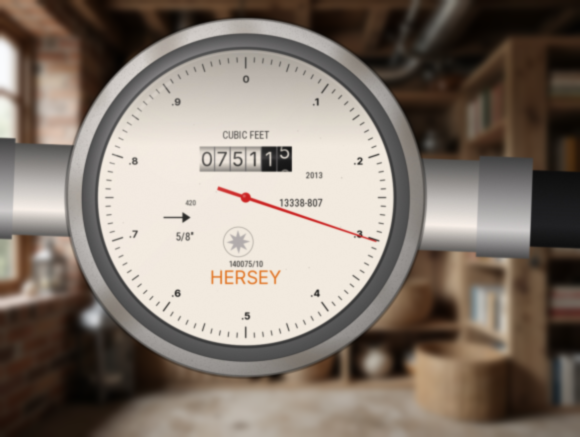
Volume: 75115.30ft³
